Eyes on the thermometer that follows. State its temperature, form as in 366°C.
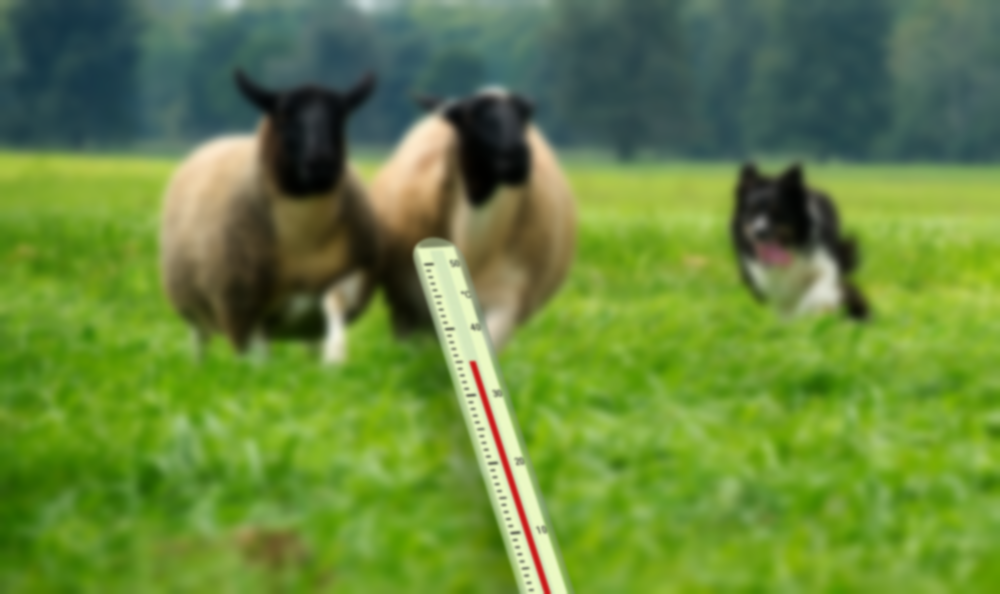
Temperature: 35°C
